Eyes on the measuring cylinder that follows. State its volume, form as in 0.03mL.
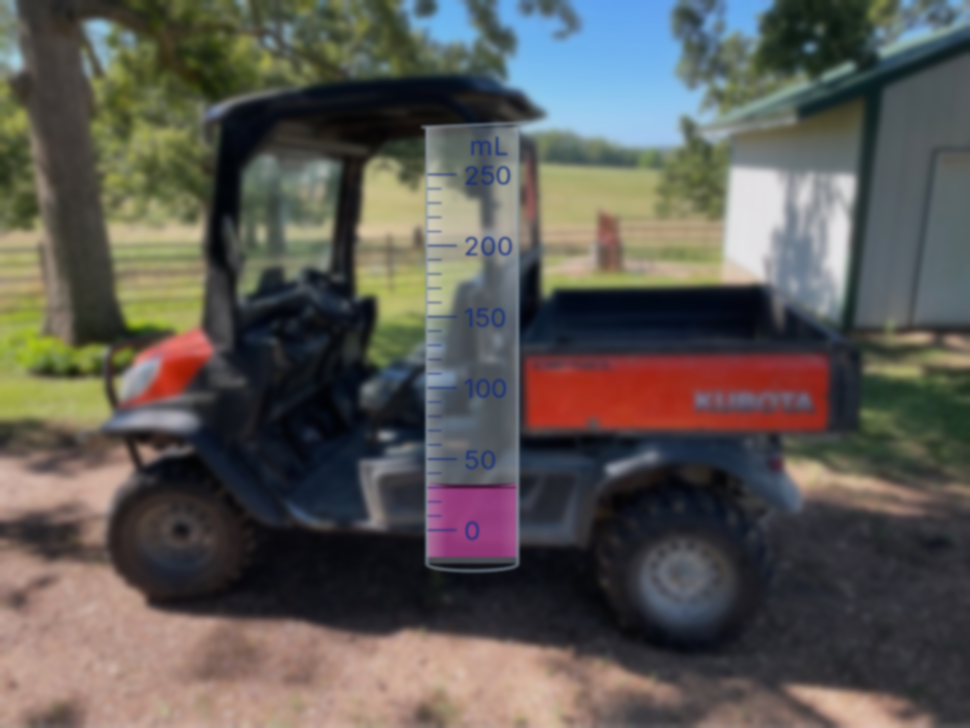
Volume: 30mL
